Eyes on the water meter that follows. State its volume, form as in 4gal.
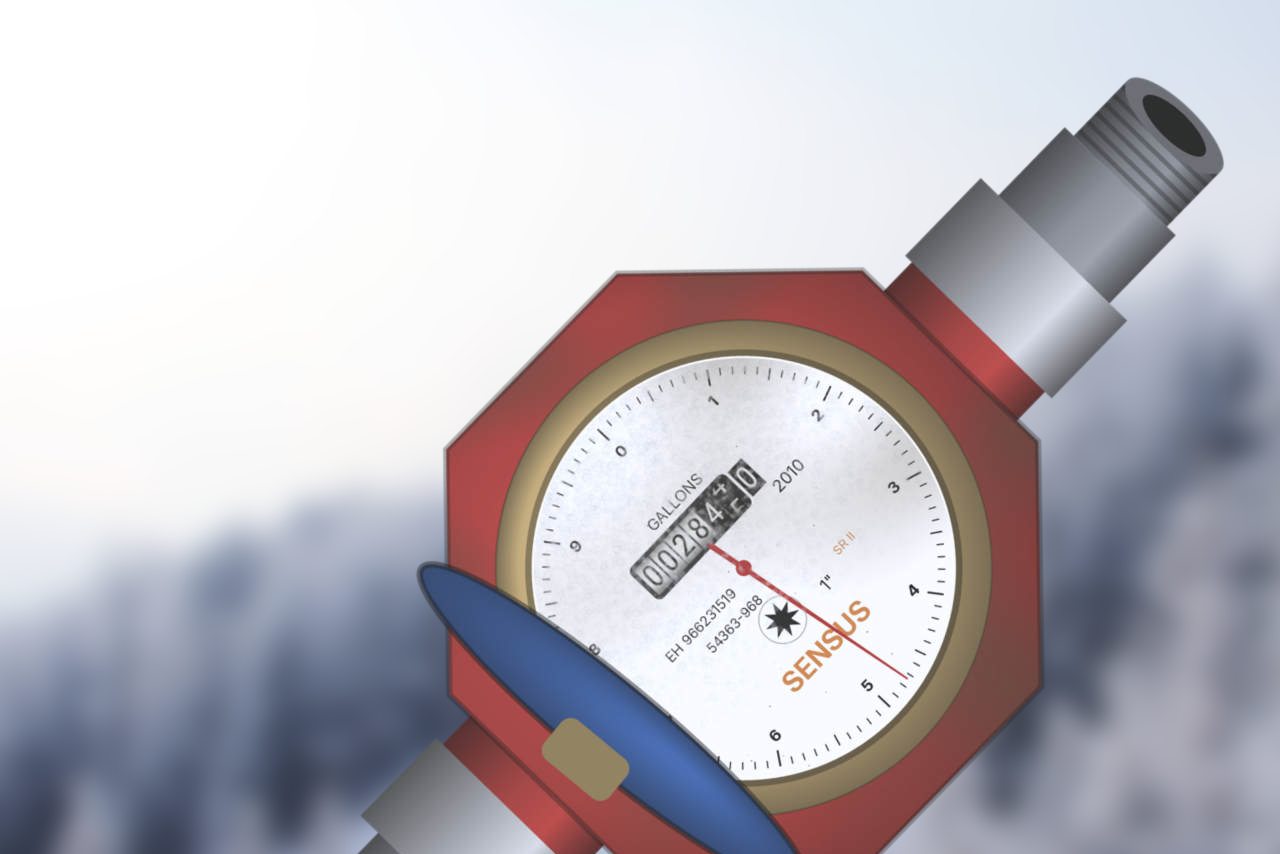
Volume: 28444.7gal
